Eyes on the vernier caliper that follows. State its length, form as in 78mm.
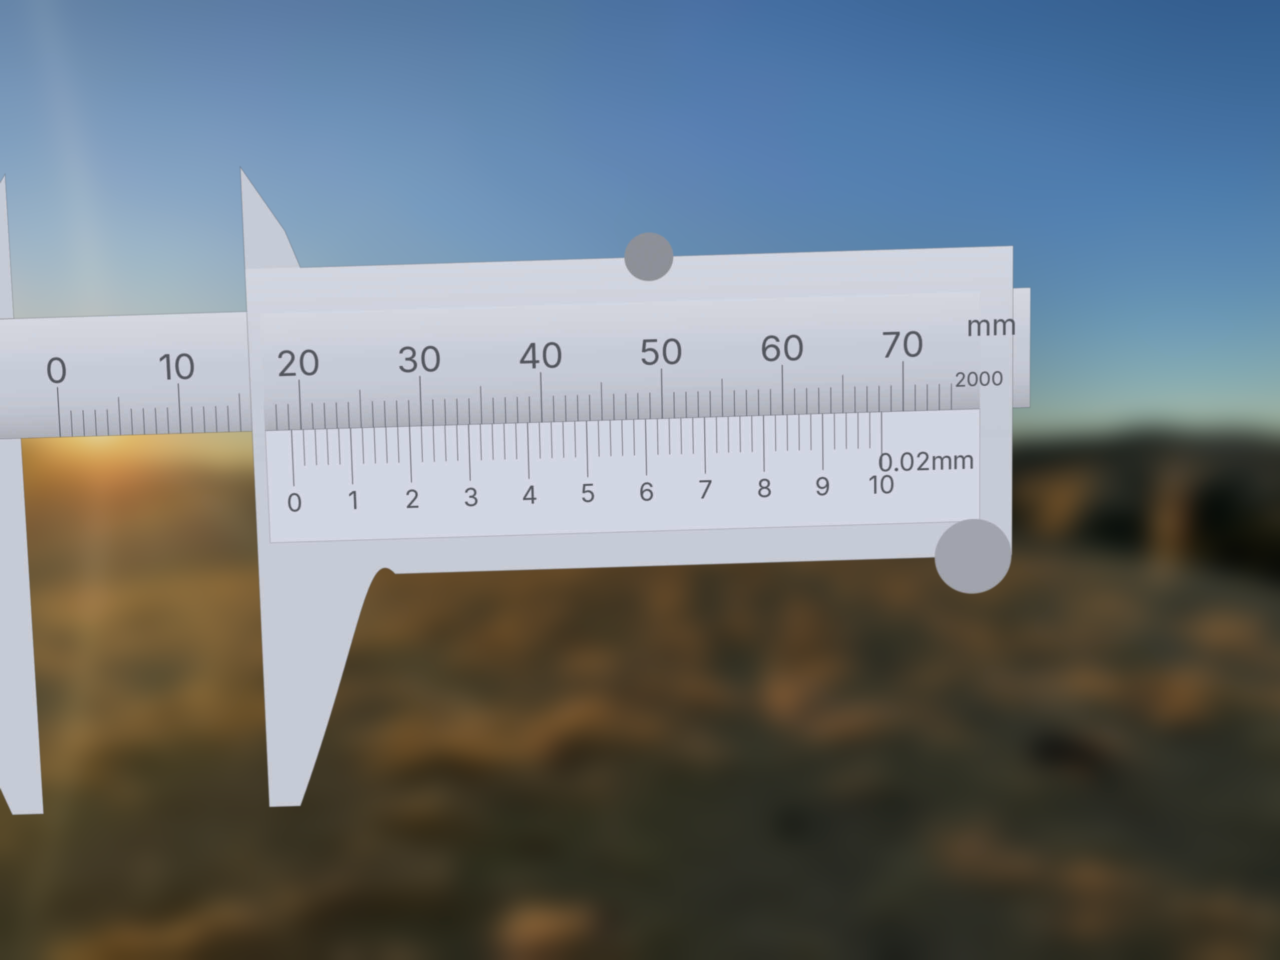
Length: 19.2mm
